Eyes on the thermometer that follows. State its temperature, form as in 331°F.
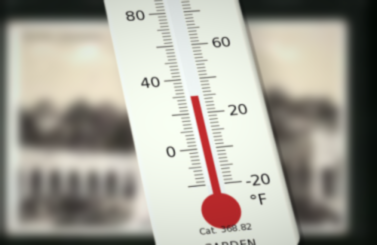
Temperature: 30°F
